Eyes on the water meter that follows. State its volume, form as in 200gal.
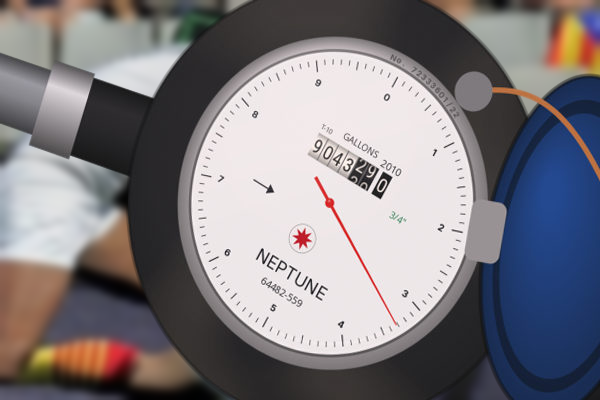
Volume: 9043293.3gal
